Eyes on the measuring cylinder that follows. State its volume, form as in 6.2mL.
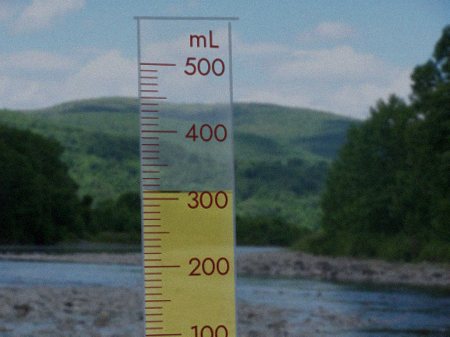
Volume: 310mL
